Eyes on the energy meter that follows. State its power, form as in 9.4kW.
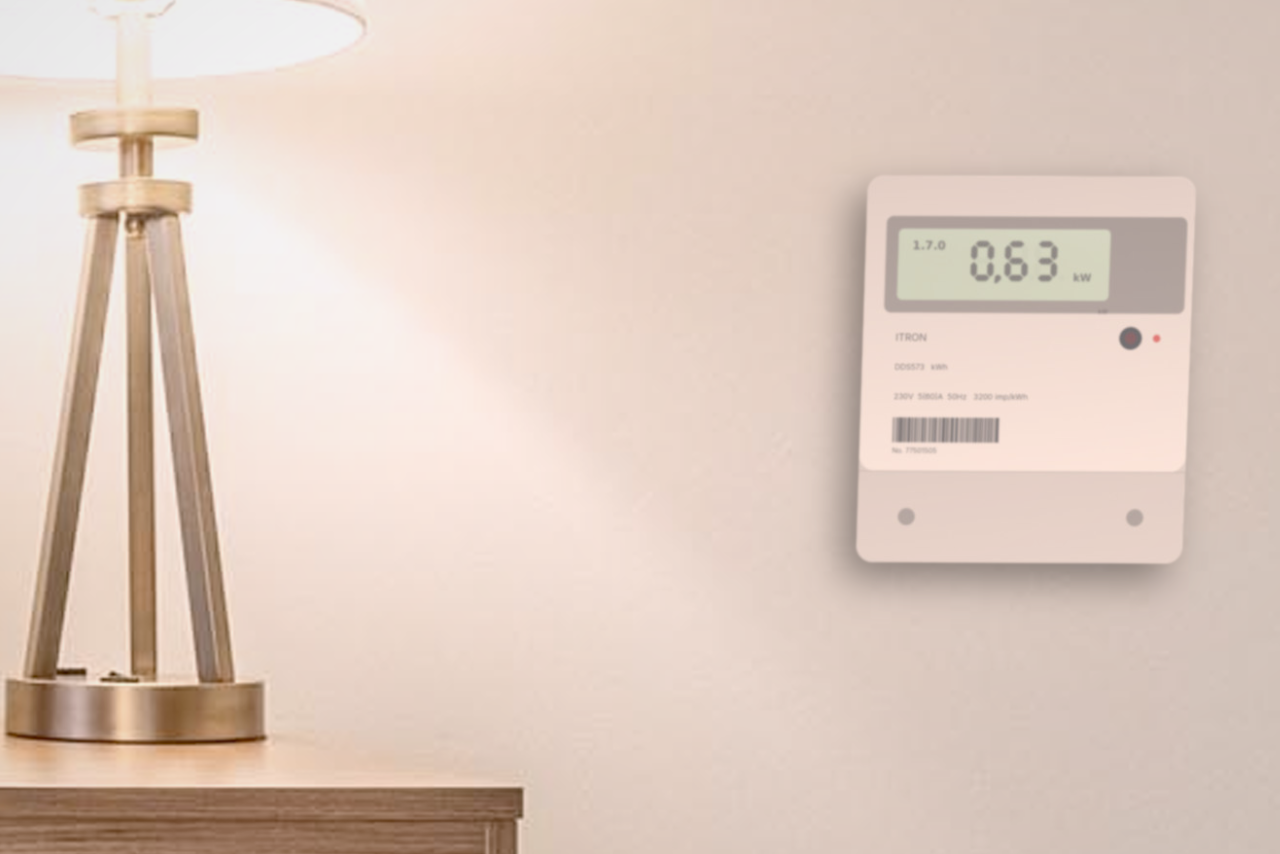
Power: 0.63kW
